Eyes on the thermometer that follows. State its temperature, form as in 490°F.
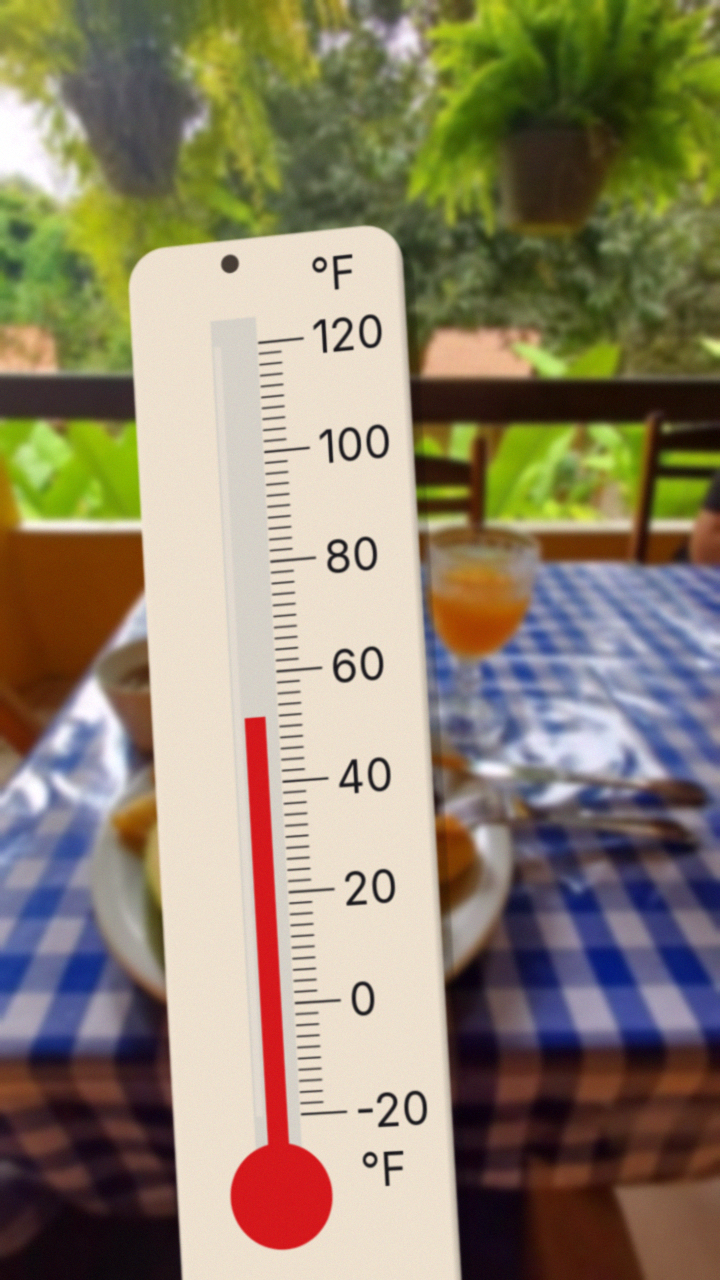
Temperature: 52°F
